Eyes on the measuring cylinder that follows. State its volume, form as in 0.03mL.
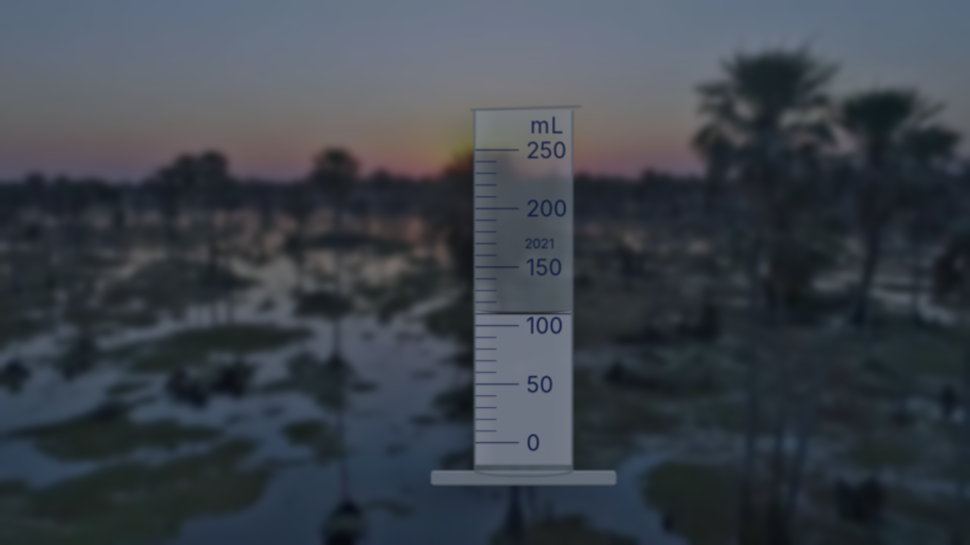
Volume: 110mL
